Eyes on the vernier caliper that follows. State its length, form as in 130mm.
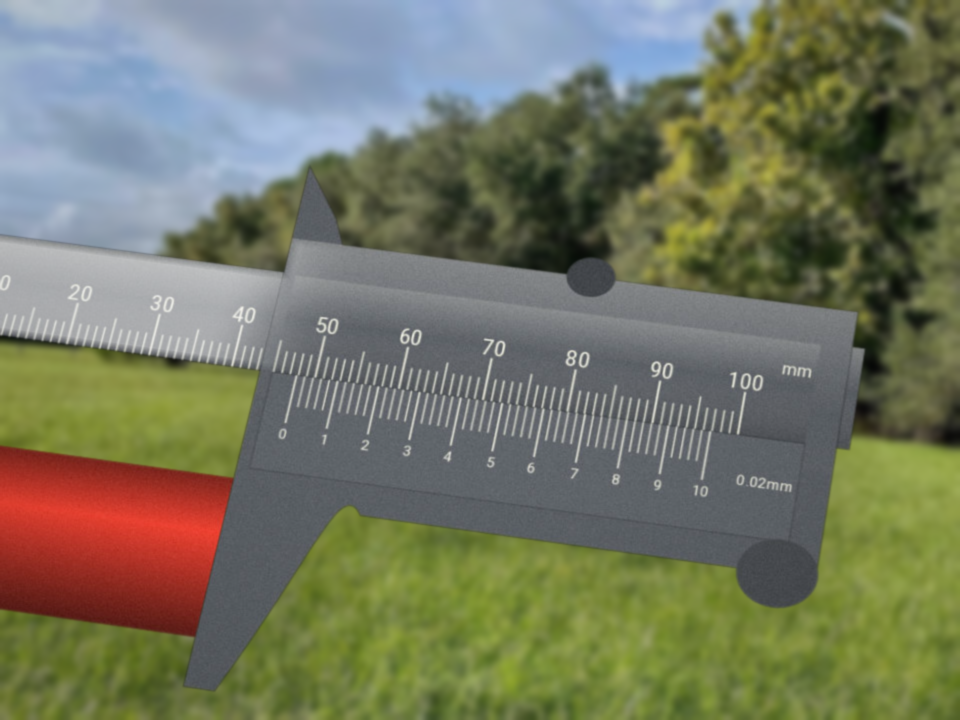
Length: 47.8mm
